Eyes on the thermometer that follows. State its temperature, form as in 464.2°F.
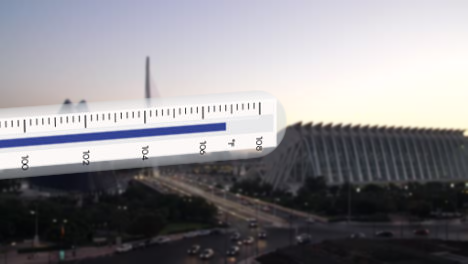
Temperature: 106.8°F
